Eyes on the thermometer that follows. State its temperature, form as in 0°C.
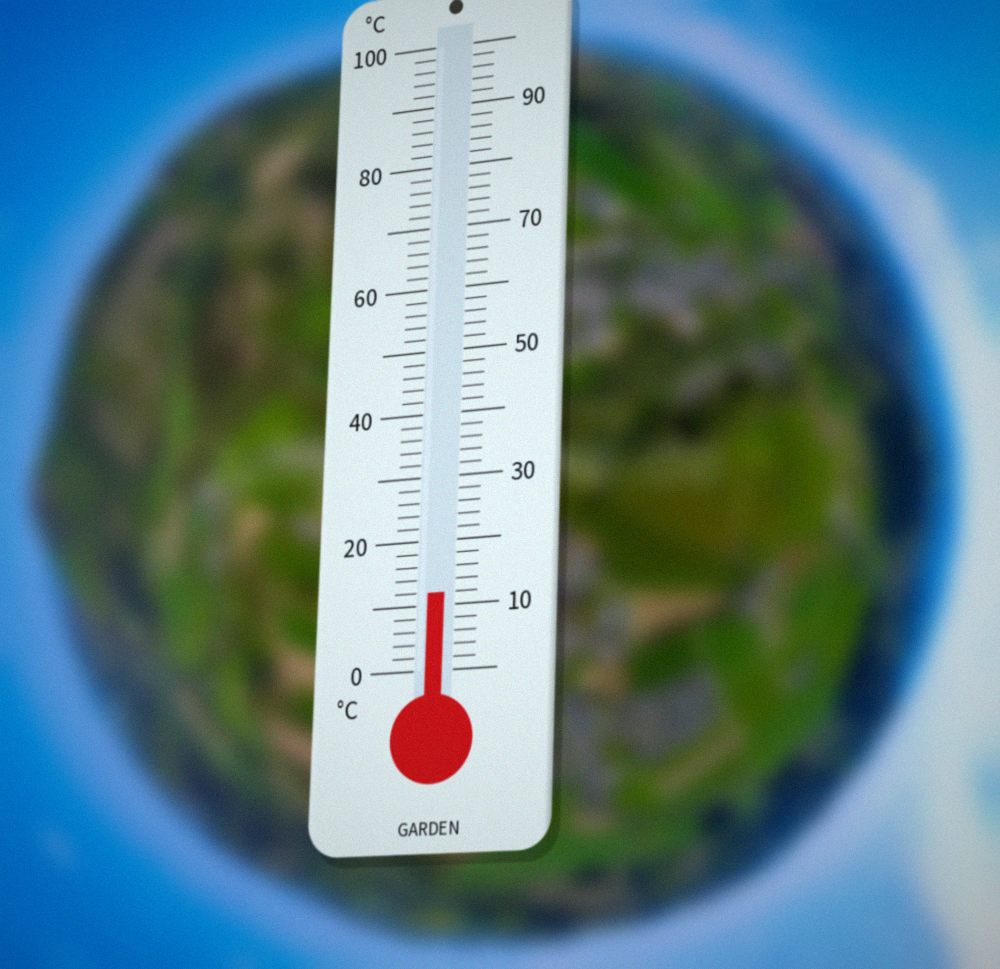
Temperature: 12°C
